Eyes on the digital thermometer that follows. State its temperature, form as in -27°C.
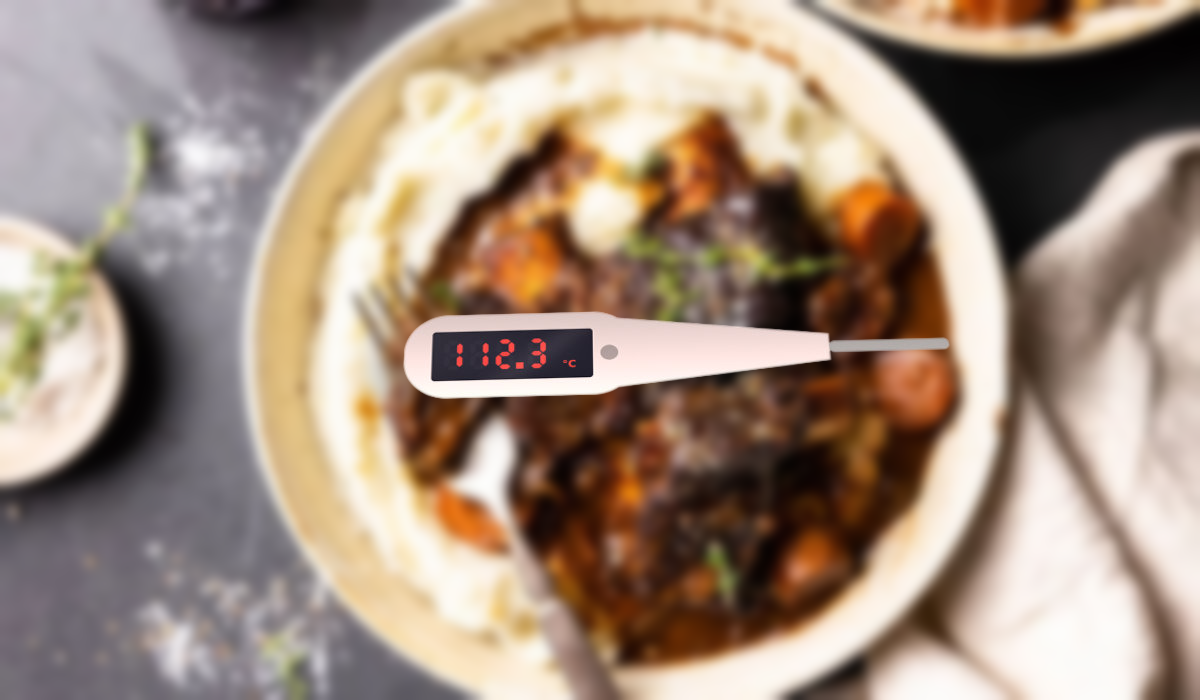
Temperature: 112.3°C
